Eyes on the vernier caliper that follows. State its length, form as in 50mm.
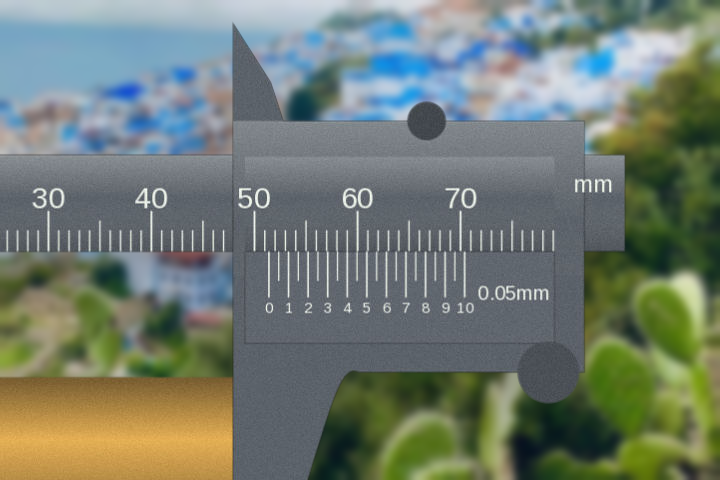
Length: 51.4mm
